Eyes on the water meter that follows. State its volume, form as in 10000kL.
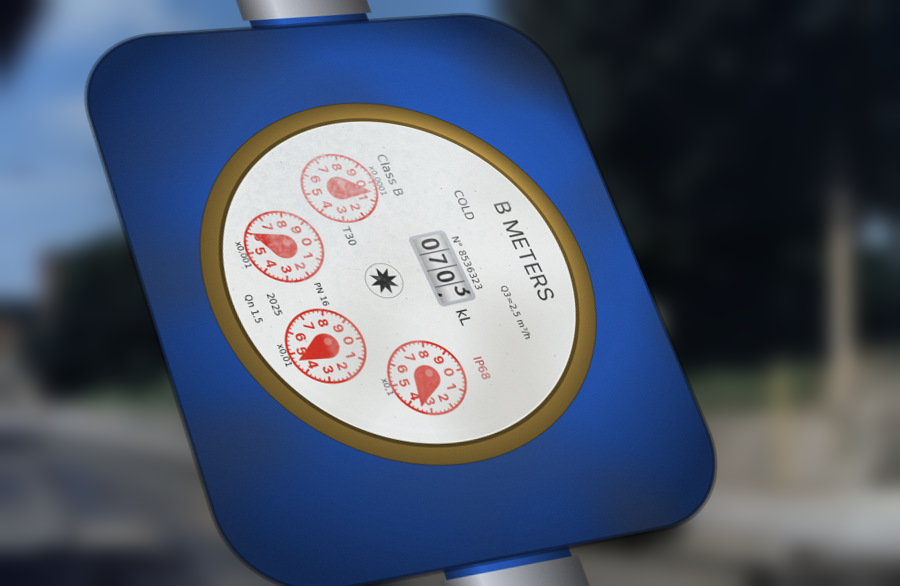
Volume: 703.3460kL
